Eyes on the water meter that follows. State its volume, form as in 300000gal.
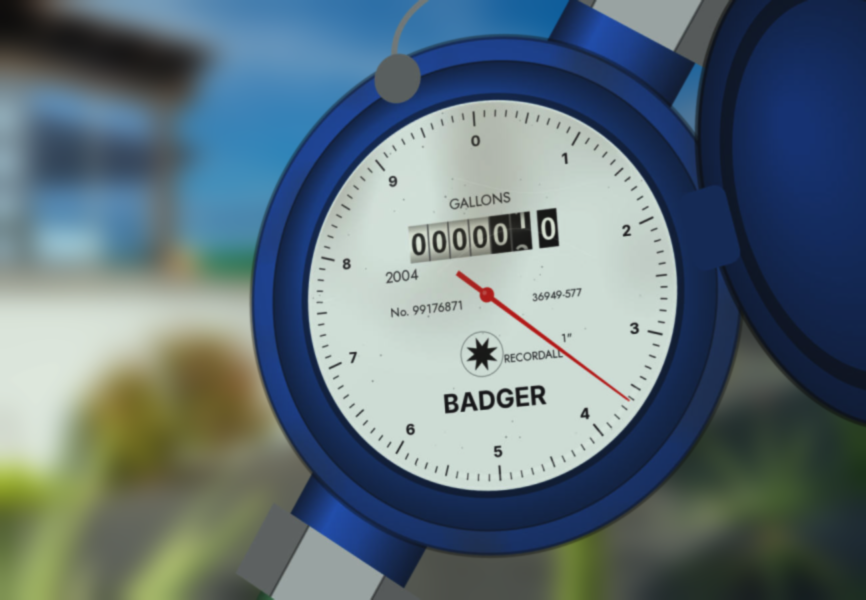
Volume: 13.6gal
